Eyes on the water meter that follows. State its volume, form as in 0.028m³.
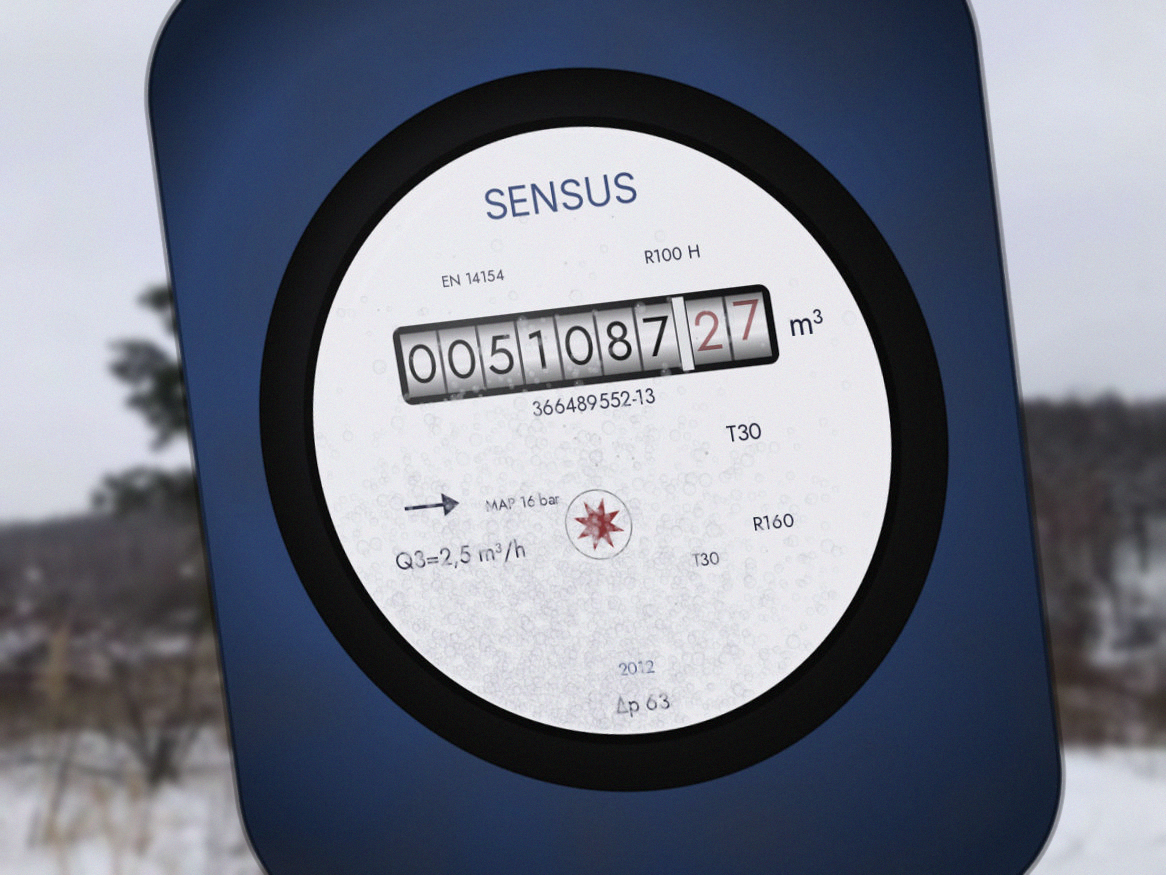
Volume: 51087.27m³
